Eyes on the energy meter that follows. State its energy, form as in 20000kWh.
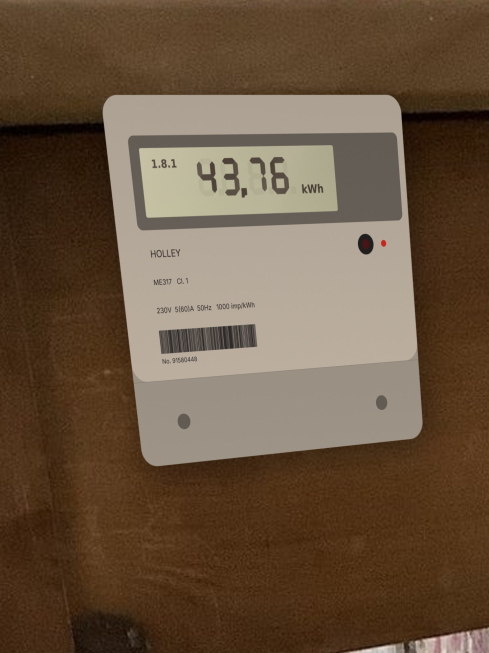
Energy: 43.76kWh
